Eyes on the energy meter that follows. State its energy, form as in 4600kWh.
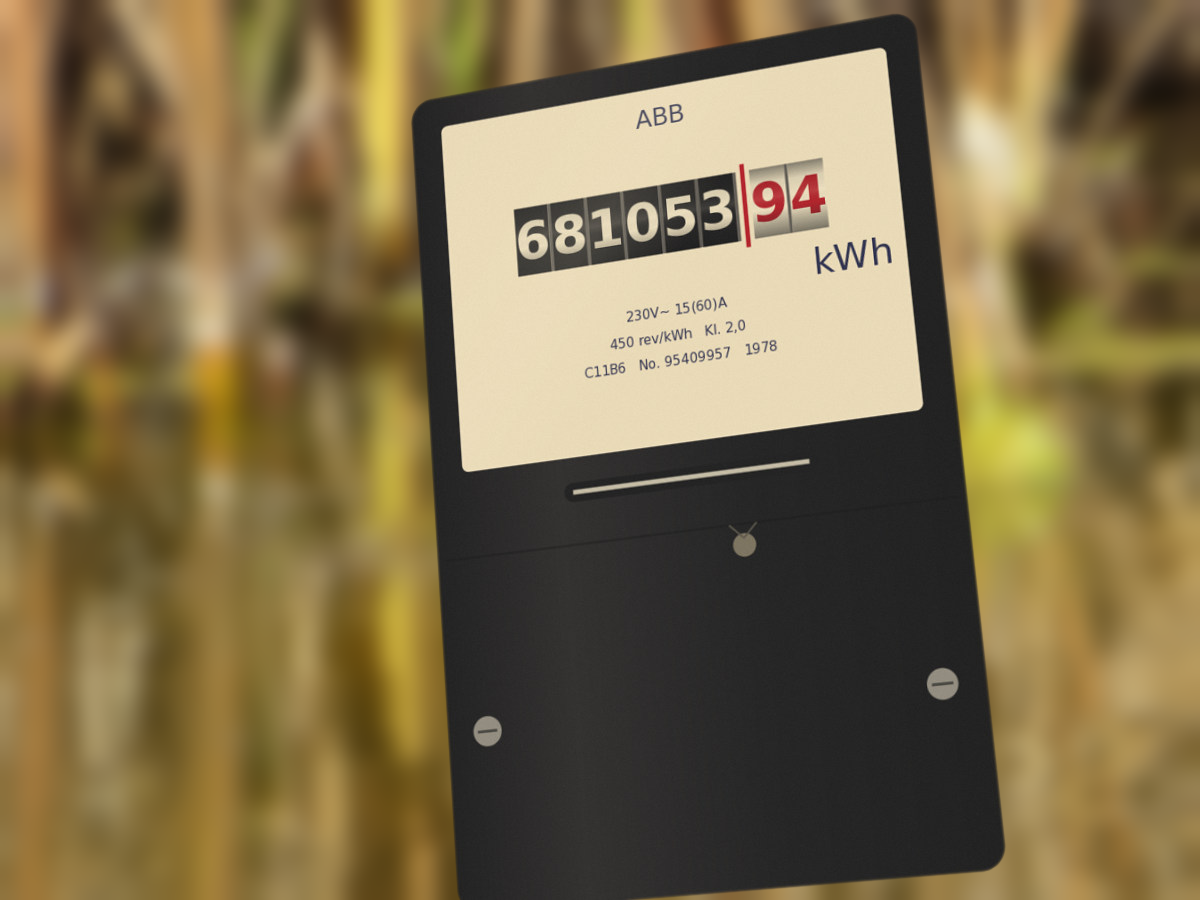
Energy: 681053.94kWh
